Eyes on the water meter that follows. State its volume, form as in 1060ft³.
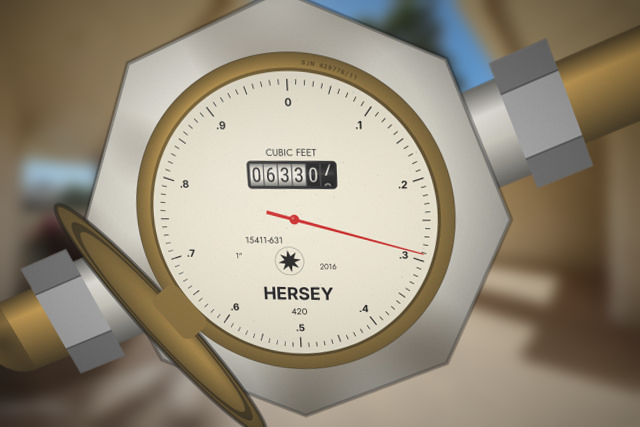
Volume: 63307.29ft³
